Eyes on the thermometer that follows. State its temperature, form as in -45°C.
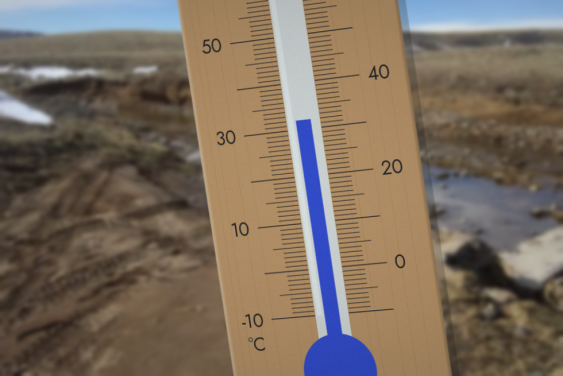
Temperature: 32°C
